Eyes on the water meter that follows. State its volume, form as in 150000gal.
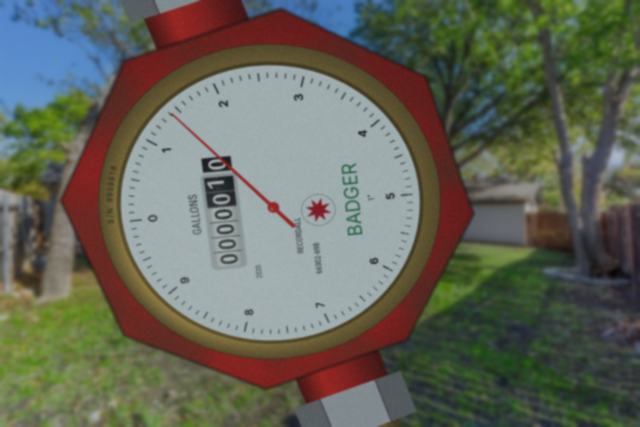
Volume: 11.4gal
